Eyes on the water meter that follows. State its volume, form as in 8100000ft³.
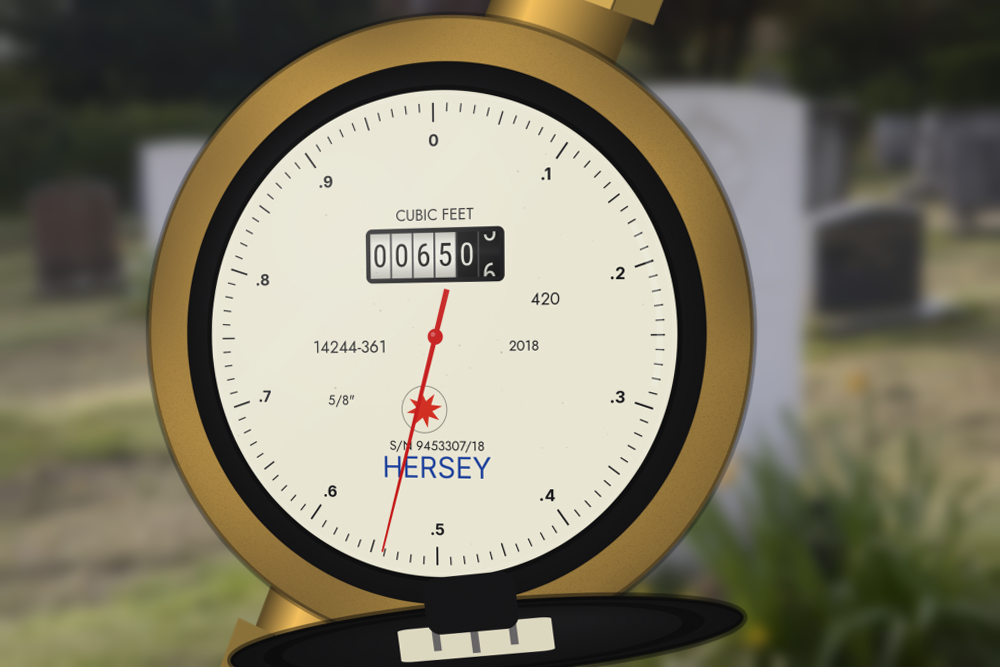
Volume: 6505.54ft³
